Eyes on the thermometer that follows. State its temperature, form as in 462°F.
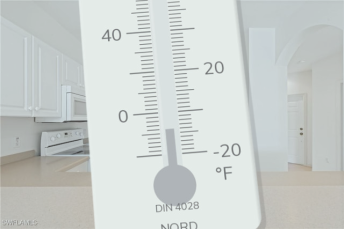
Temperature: -8°F
